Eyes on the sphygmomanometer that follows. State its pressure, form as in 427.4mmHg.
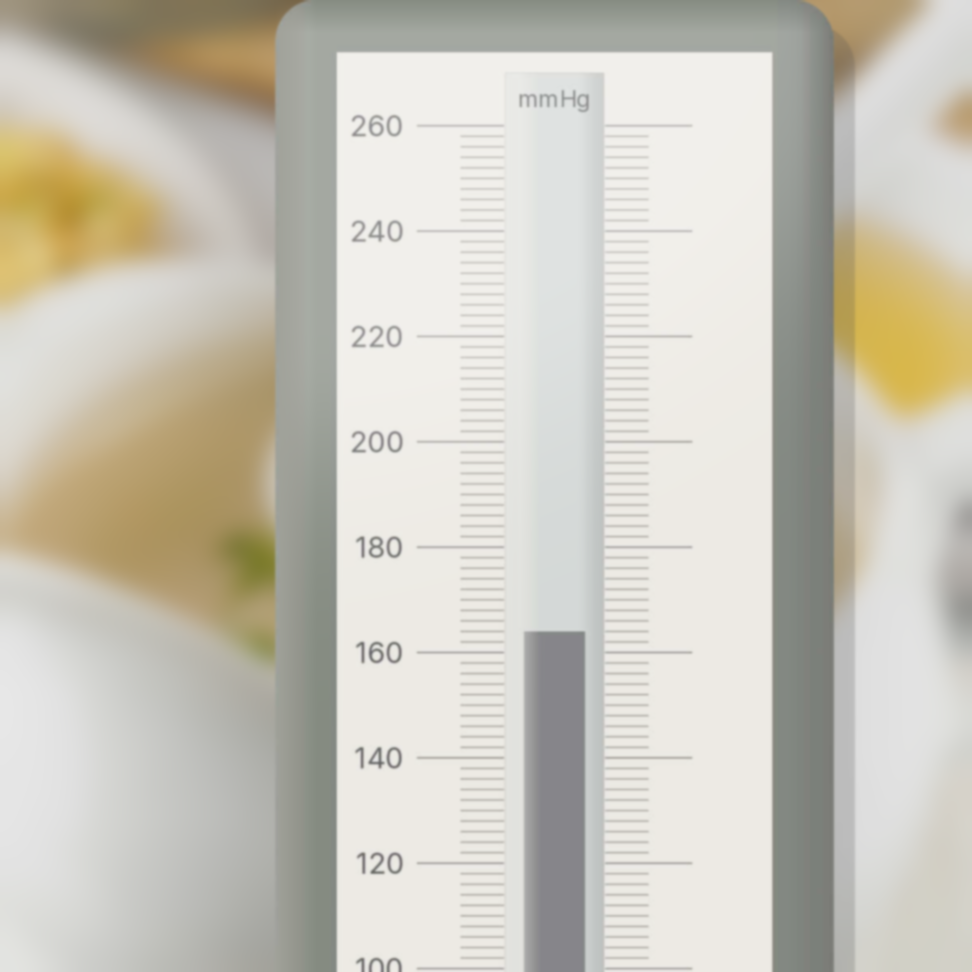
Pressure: 164mmHg
